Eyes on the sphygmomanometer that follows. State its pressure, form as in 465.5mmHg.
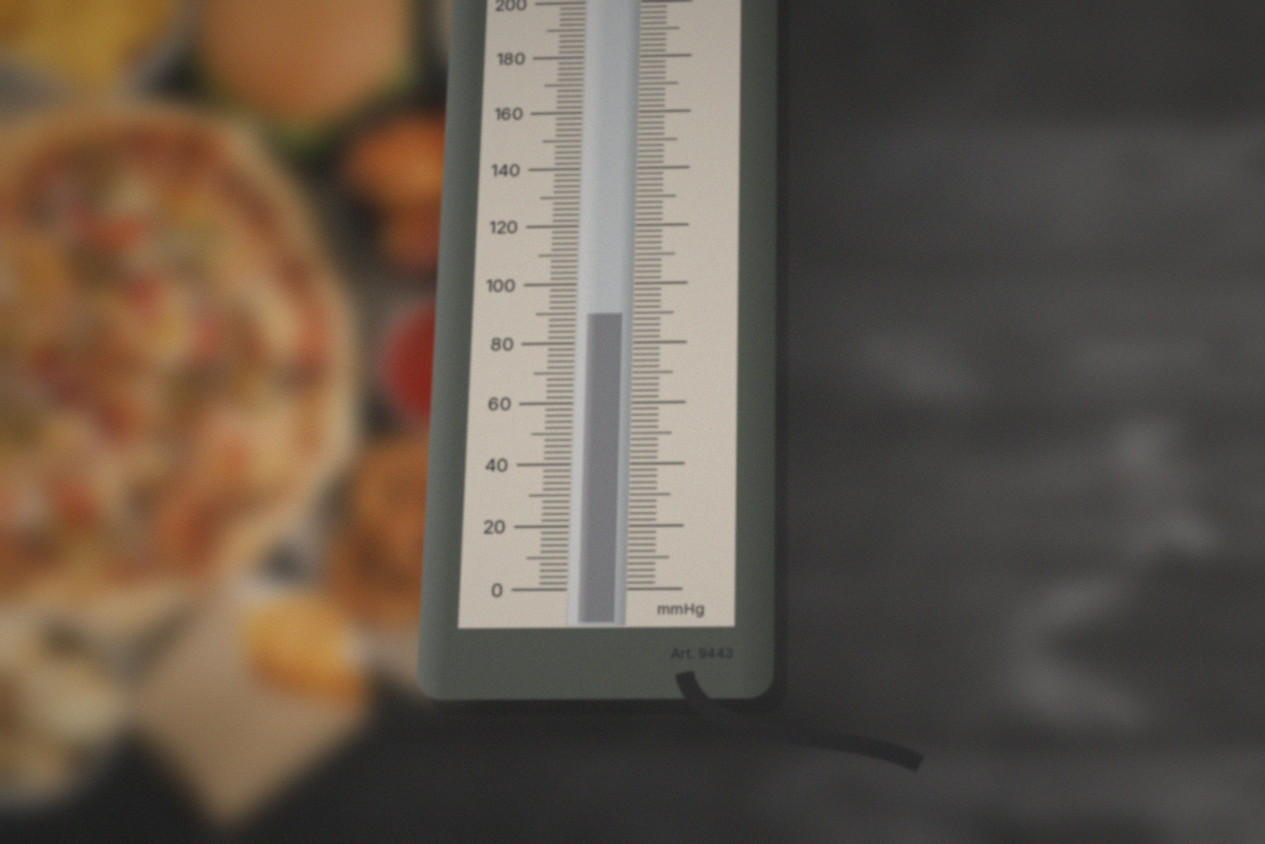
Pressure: 90mmHg
